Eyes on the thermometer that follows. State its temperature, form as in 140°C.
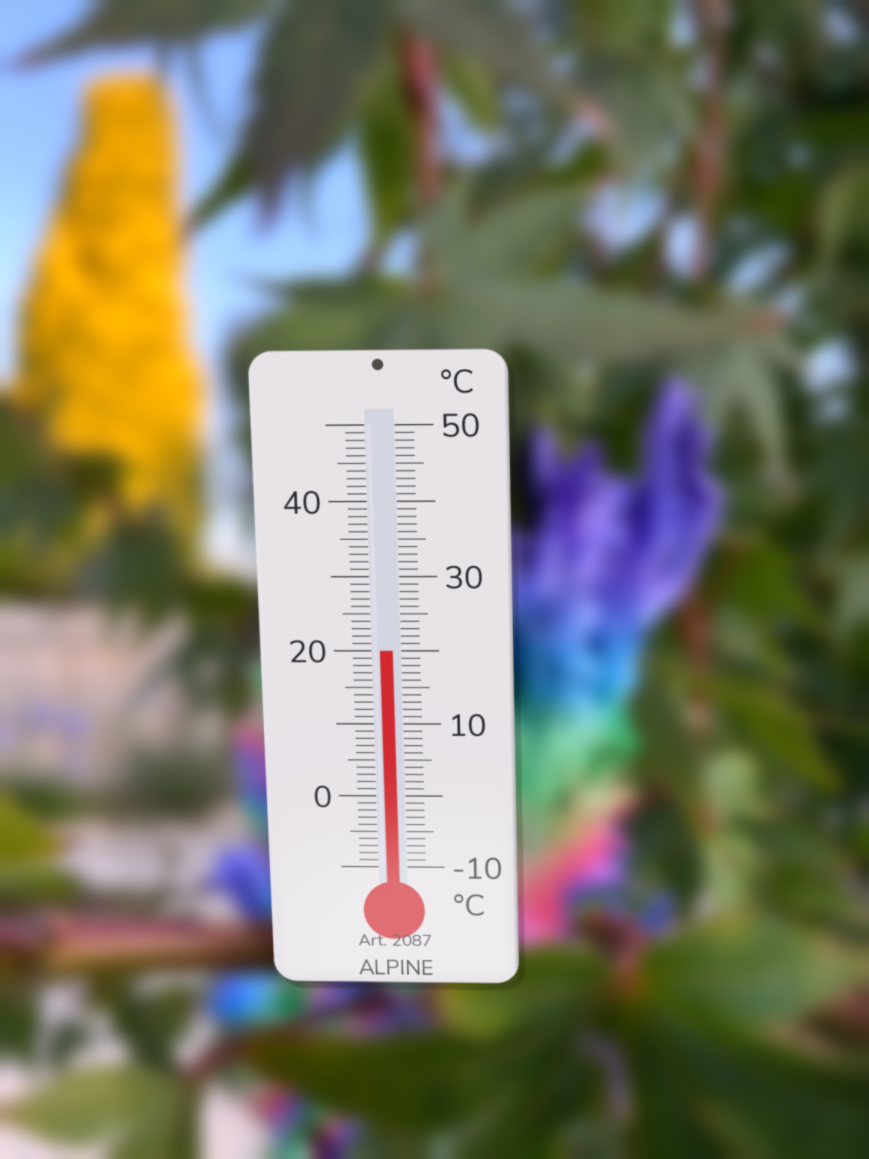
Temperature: 20°C
